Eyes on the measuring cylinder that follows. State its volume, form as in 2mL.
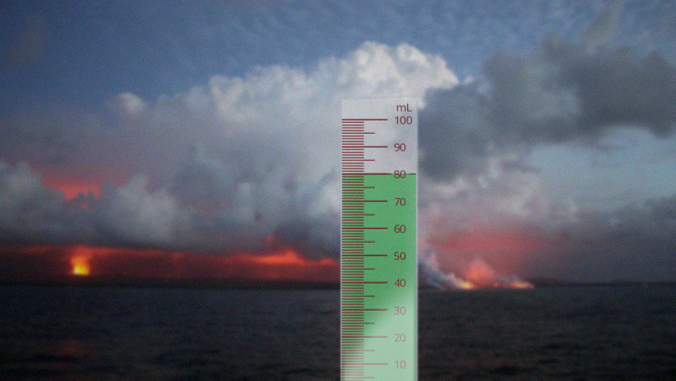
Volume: 80mL
